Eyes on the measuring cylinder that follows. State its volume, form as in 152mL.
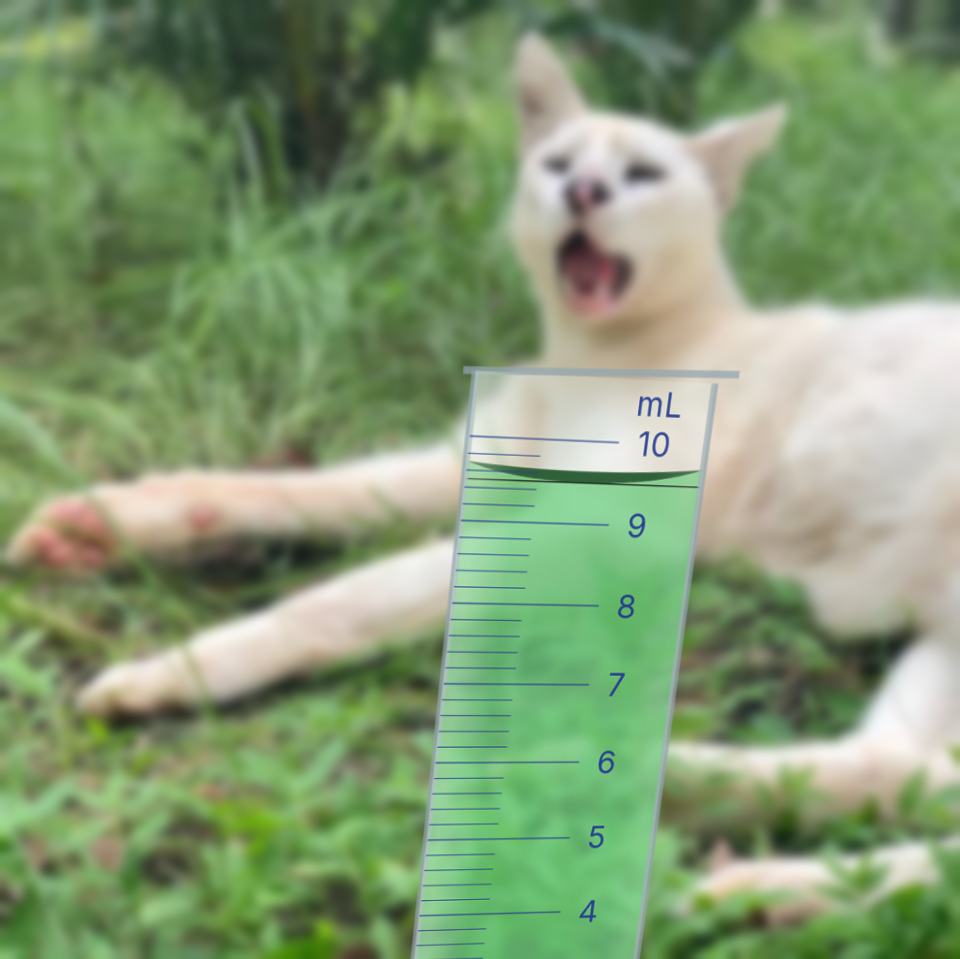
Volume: 9.5mL
